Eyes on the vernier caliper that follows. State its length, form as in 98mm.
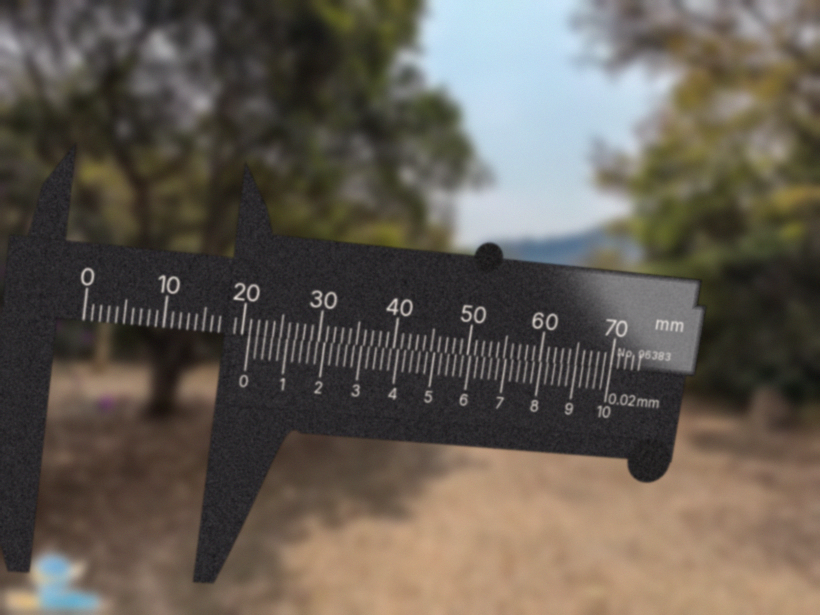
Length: 21.0mm
